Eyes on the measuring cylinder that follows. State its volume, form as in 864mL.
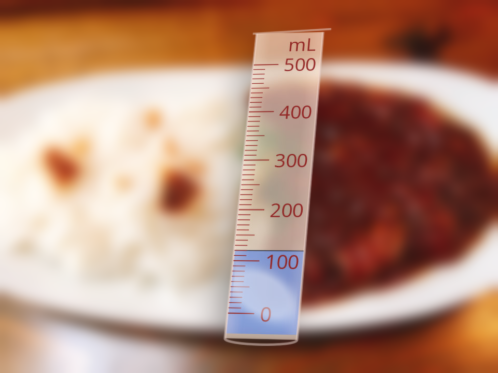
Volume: 120mL
